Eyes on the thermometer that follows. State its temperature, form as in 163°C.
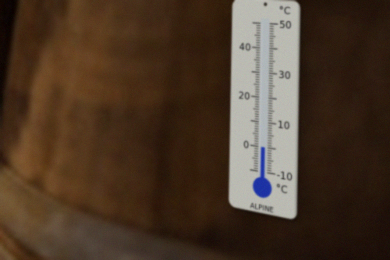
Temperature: 0°C
